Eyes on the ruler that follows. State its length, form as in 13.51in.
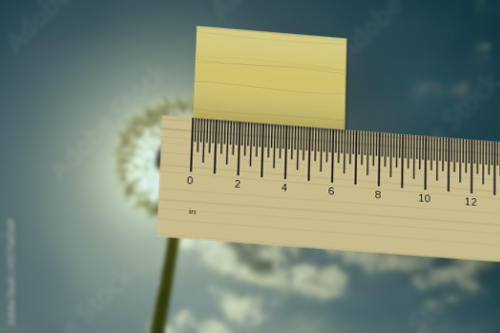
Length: 6.5in
